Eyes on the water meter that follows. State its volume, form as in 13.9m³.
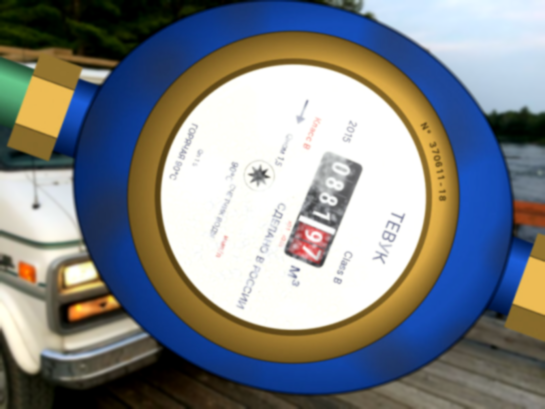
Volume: 881.97m³
